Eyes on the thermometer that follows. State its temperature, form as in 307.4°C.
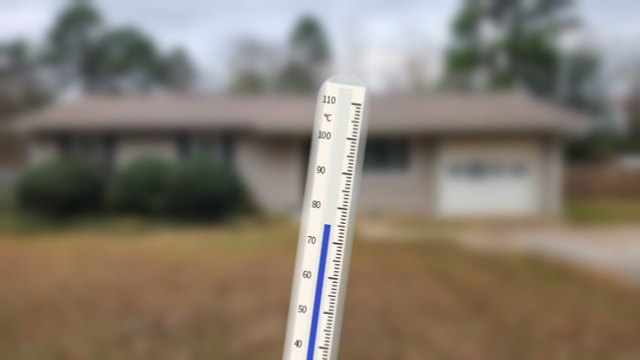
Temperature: 75°C
